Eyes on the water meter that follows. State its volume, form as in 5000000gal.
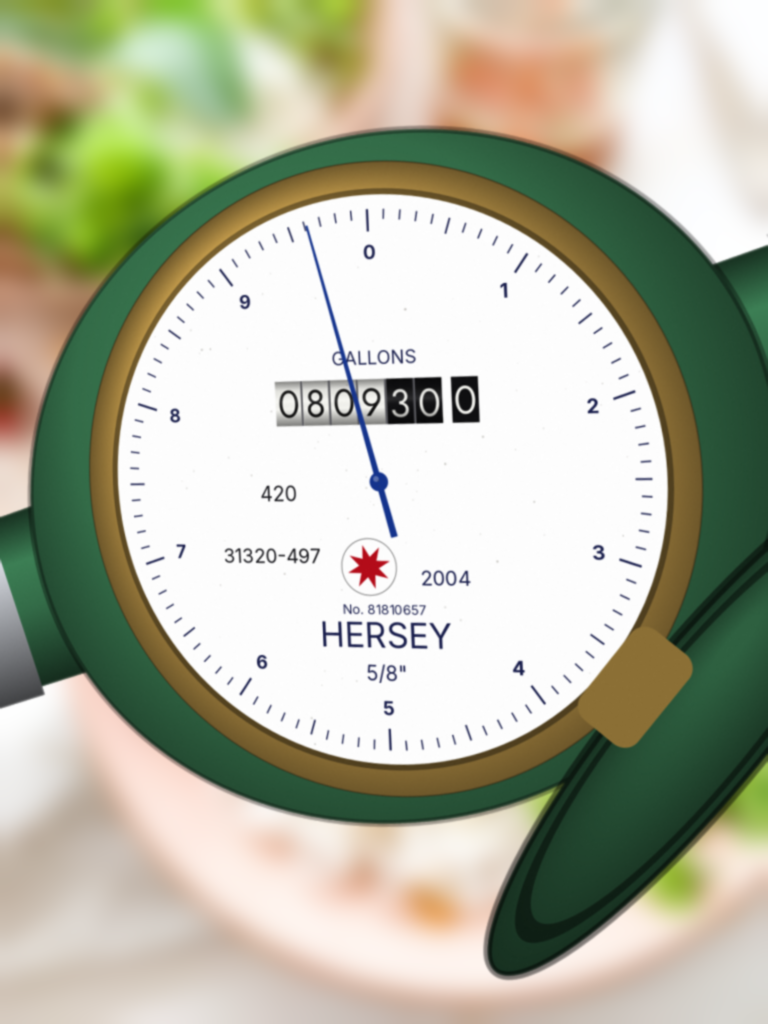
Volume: 809299.6gal
